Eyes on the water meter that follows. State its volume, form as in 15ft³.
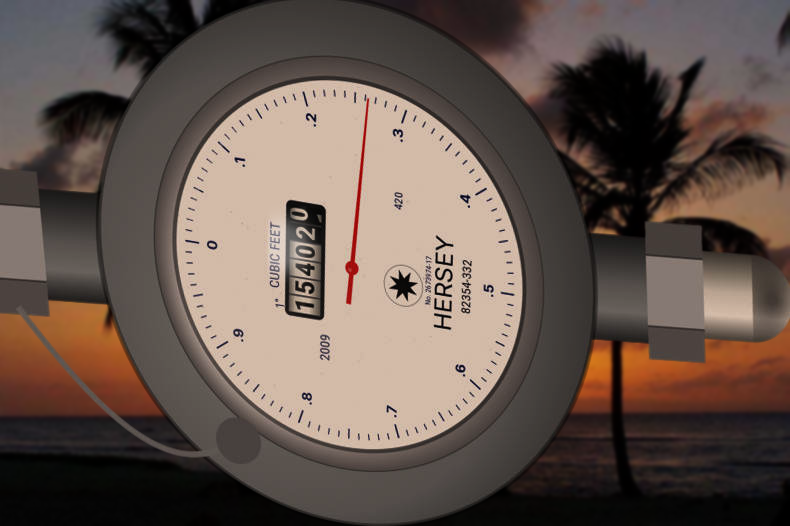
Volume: 154020.26ft³
